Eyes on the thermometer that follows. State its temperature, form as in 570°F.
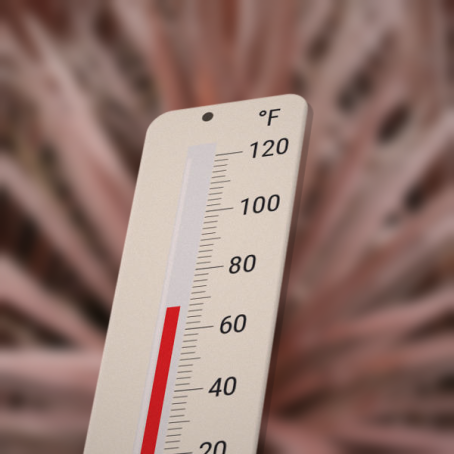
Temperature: 68°F
